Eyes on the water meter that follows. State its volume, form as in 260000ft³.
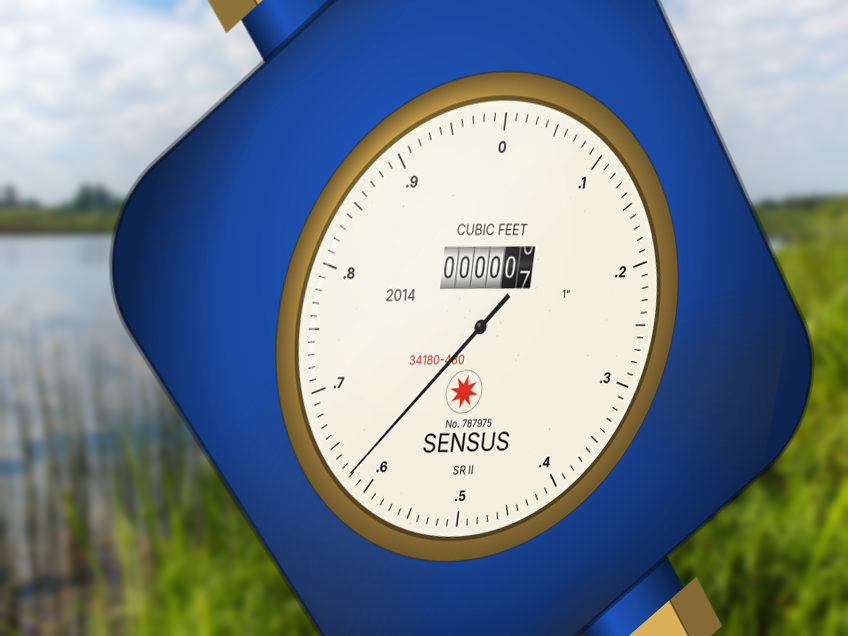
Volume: 6.62ft³
